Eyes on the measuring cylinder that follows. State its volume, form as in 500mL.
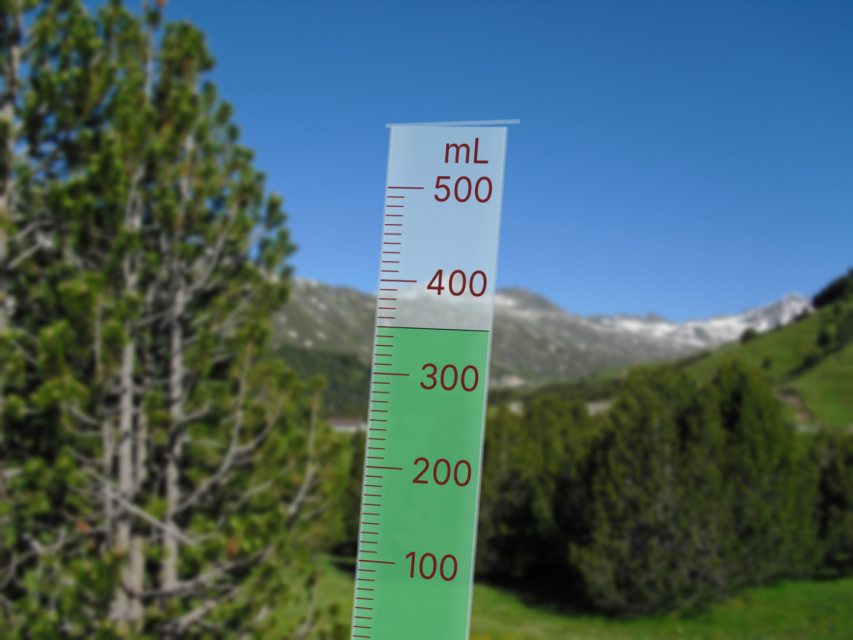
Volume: 350mL
